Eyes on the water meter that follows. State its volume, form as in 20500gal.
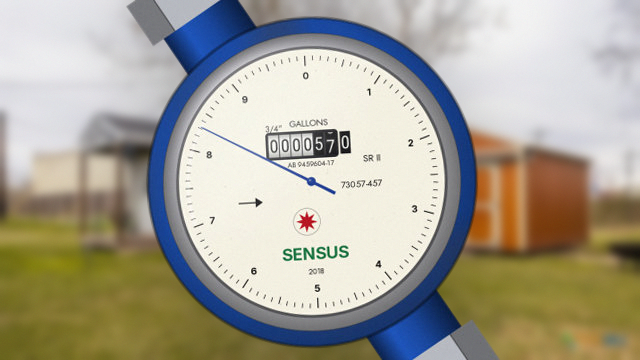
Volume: 568.3gal
